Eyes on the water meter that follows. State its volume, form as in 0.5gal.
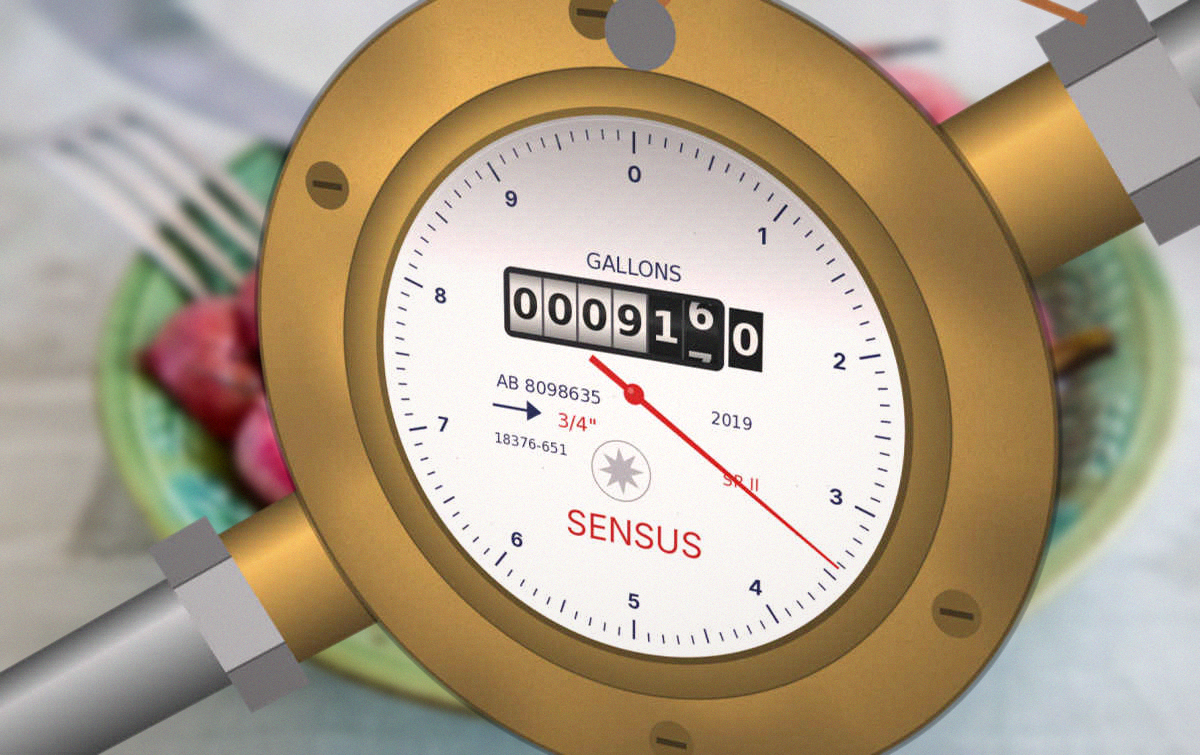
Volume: 9163.4gal
